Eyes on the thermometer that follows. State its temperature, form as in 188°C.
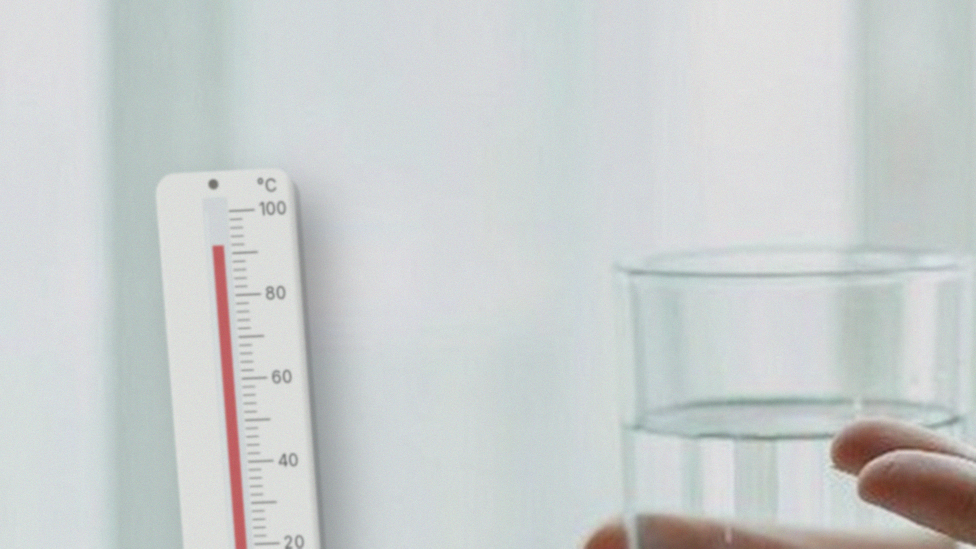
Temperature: 92°C
